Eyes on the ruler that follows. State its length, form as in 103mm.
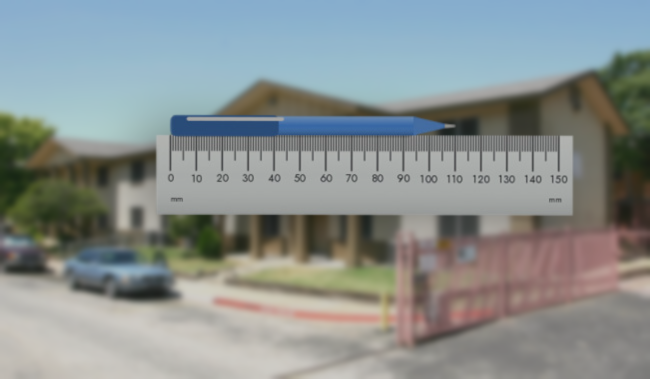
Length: 110mm
